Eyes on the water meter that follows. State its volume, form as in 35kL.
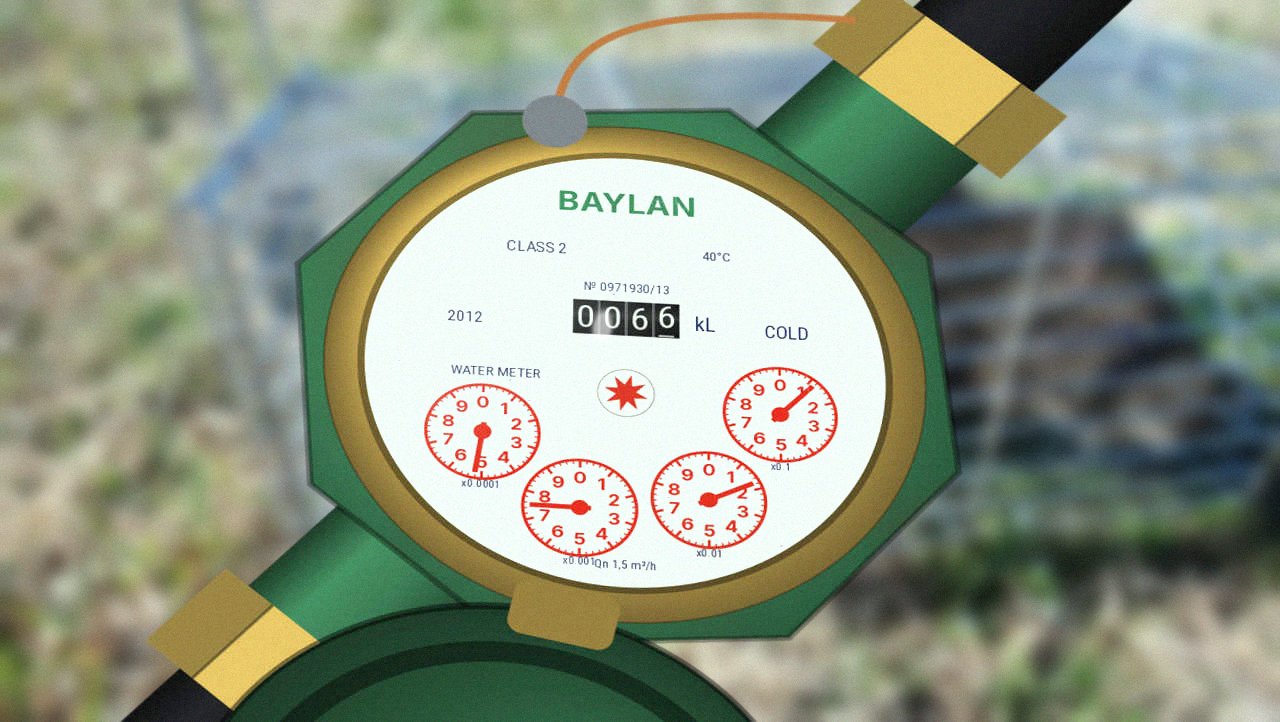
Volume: 66.1175kL
